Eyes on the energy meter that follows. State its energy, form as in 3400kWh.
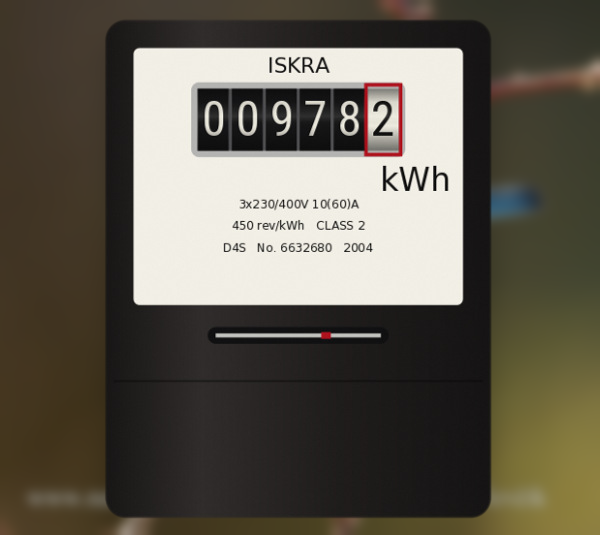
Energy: 978.2kWh
